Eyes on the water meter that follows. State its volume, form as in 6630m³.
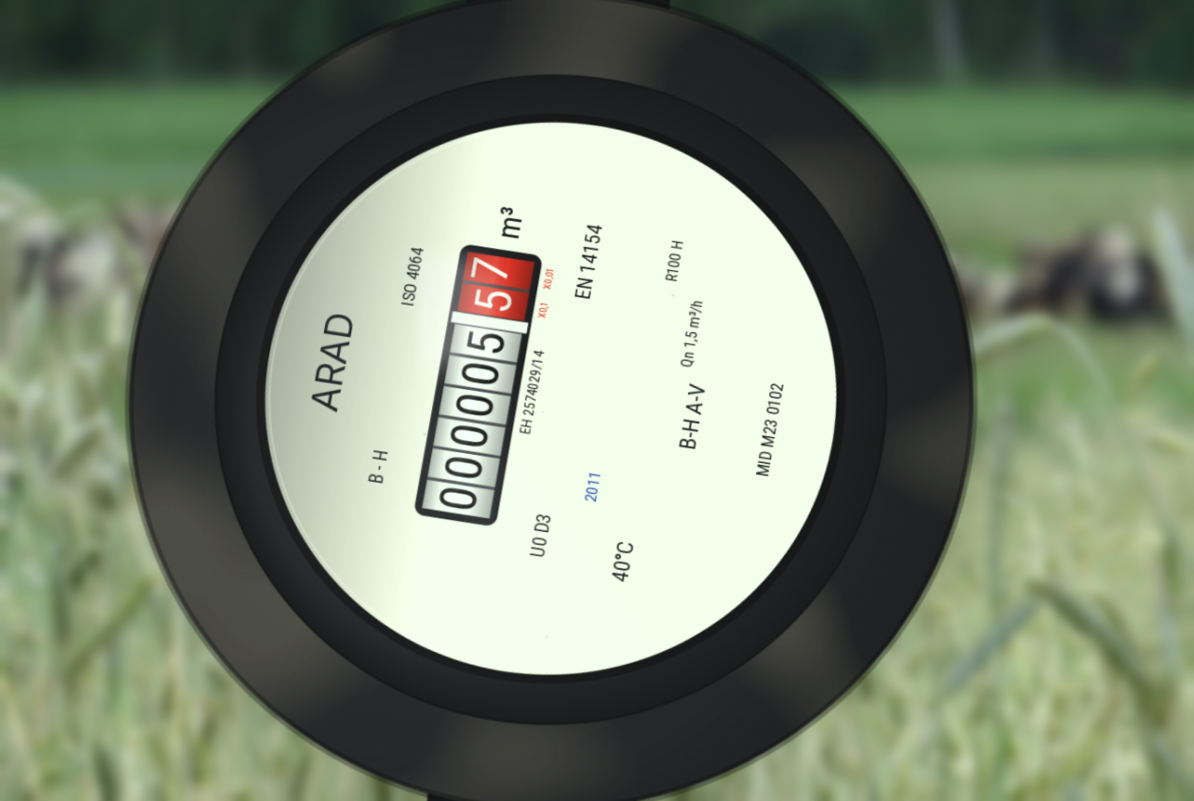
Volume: 5.57m³
